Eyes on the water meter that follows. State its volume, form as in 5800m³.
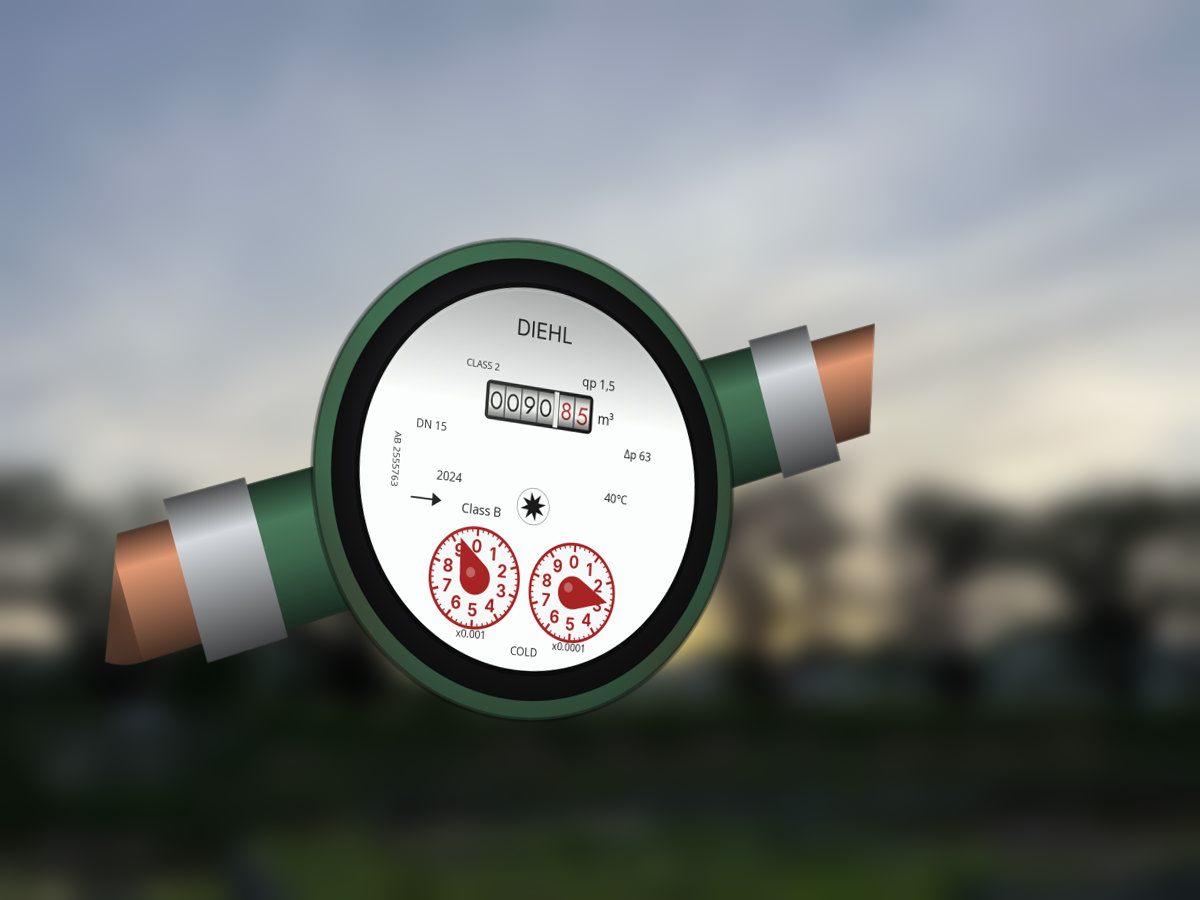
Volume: 90.8492m³
